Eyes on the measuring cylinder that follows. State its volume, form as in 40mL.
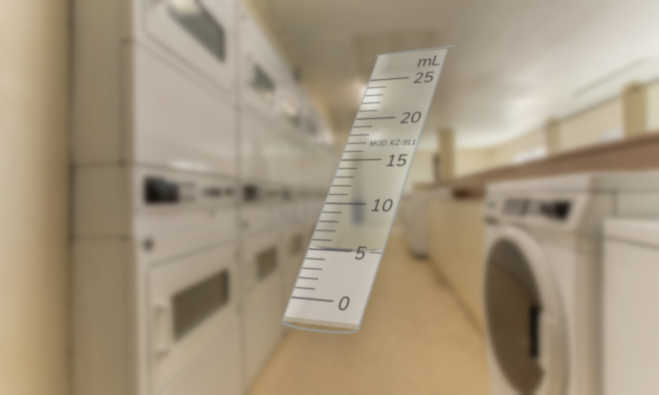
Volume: 5mL
